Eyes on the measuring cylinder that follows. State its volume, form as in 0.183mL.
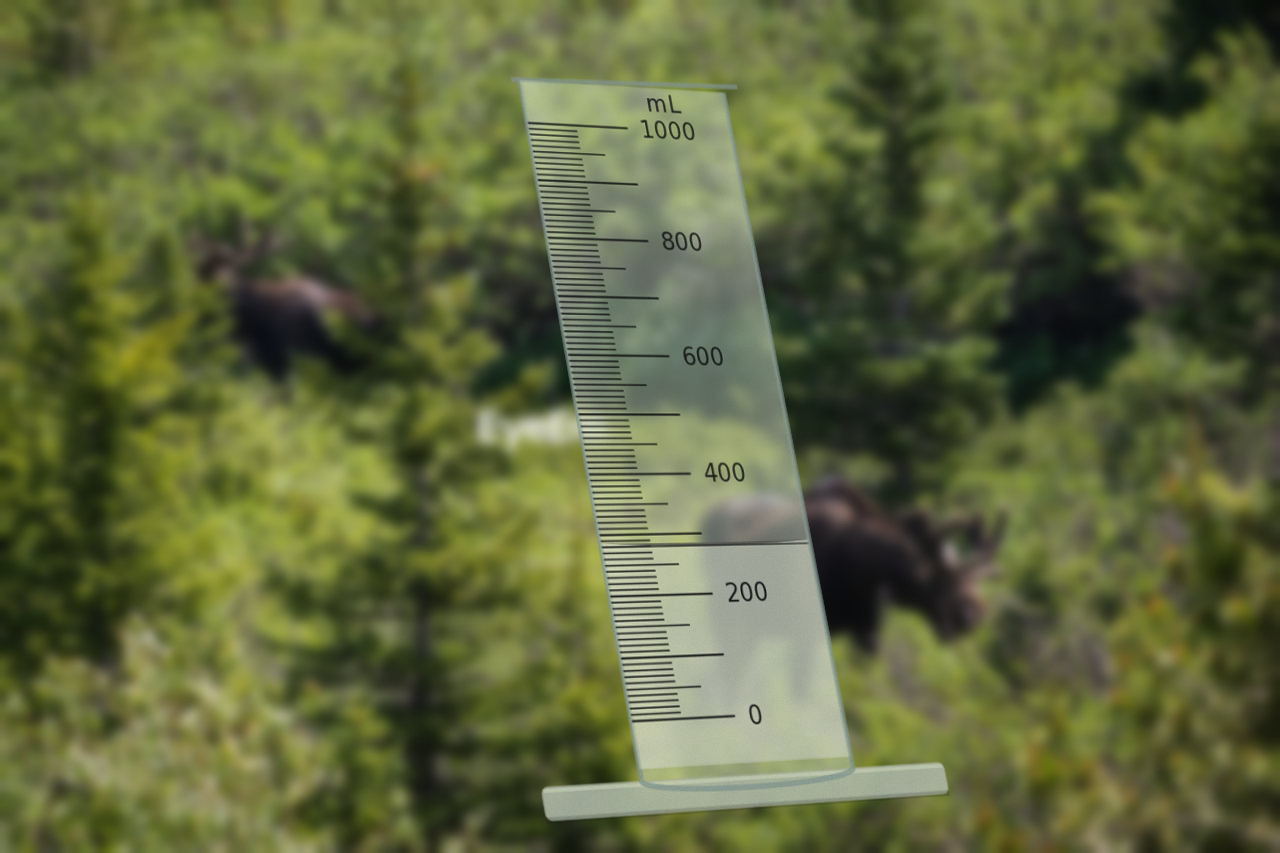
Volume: 280mL
